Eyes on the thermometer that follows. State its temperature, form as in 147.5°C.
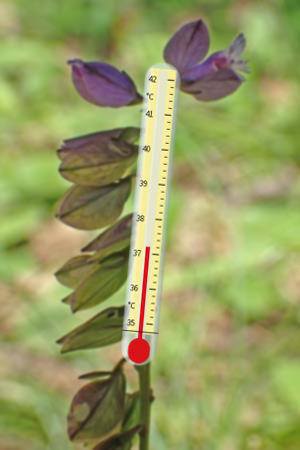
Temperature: 37.2°C
